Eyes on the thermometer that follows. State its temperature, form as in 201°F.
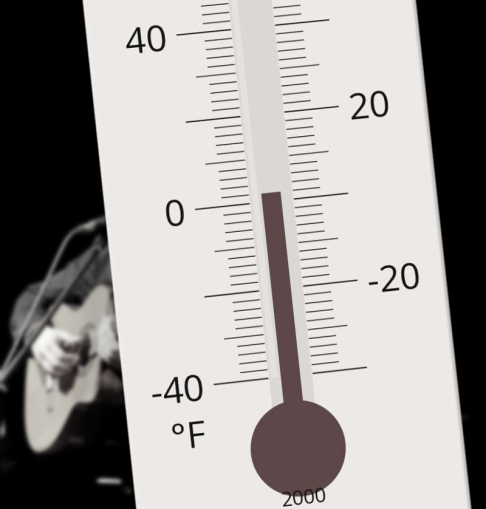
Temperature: 2°F
